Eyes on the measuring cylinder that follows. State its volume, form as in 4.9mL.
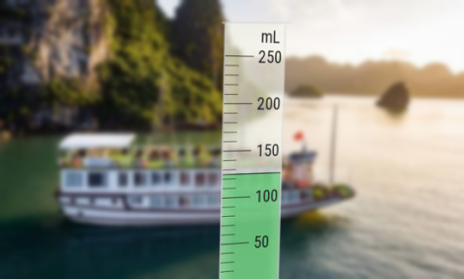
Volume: 125mL
